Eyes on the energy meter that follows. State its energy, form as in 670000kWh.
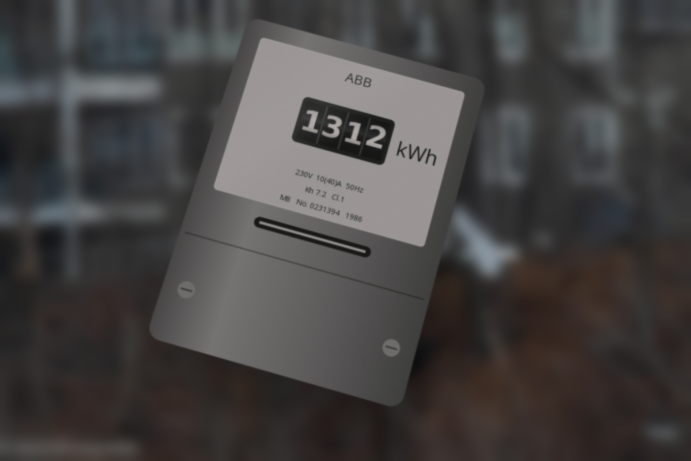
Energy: 1312kWh
